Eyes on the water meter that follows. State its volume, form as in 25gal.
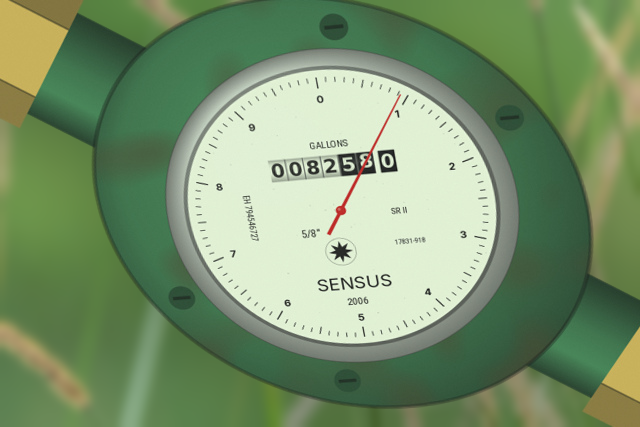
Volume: 82580.9gal
